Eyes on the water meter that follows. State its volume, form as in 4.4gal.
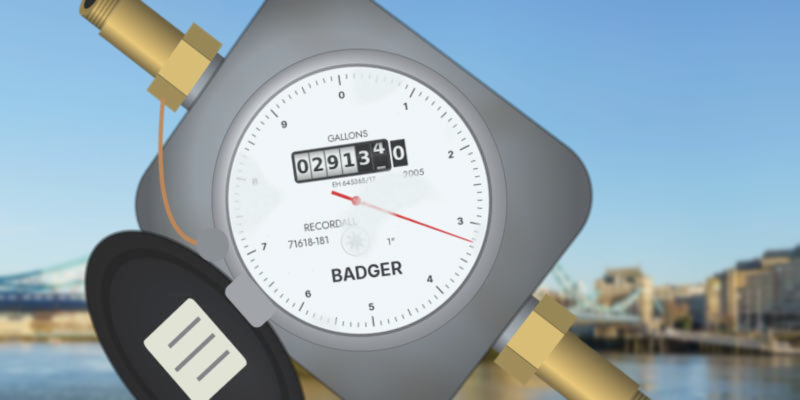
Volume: 291343.2gal
